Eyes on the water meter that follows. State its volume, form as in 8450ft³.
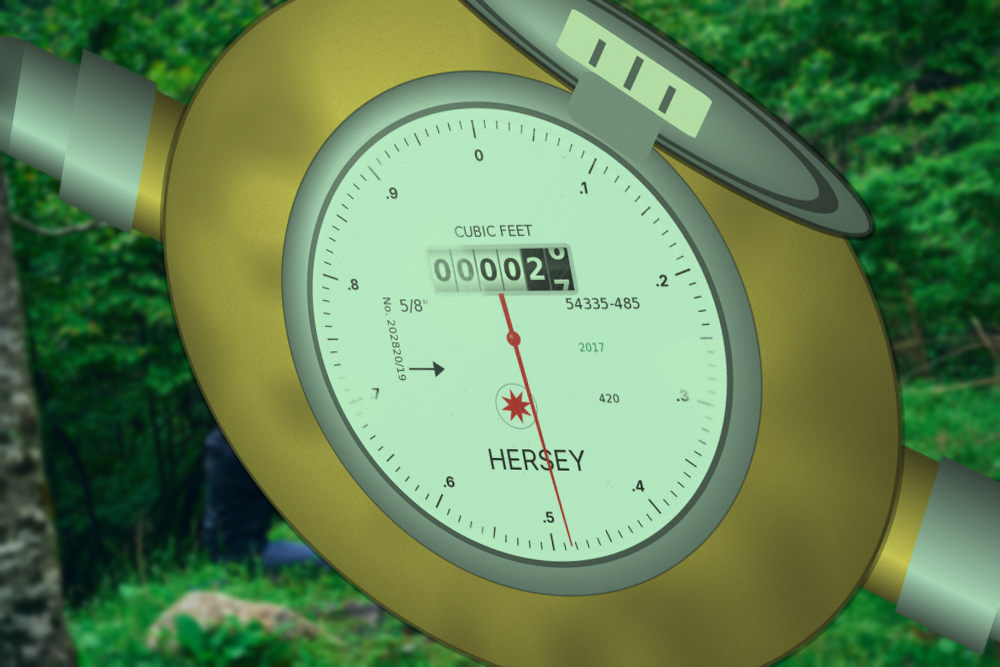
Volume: 26.48ft³
